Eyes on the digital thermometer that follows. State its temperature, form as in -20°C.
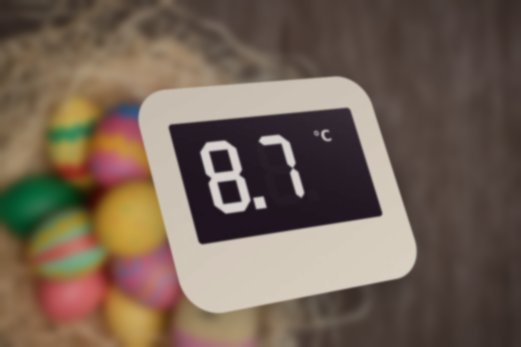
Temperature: 8.7°C
